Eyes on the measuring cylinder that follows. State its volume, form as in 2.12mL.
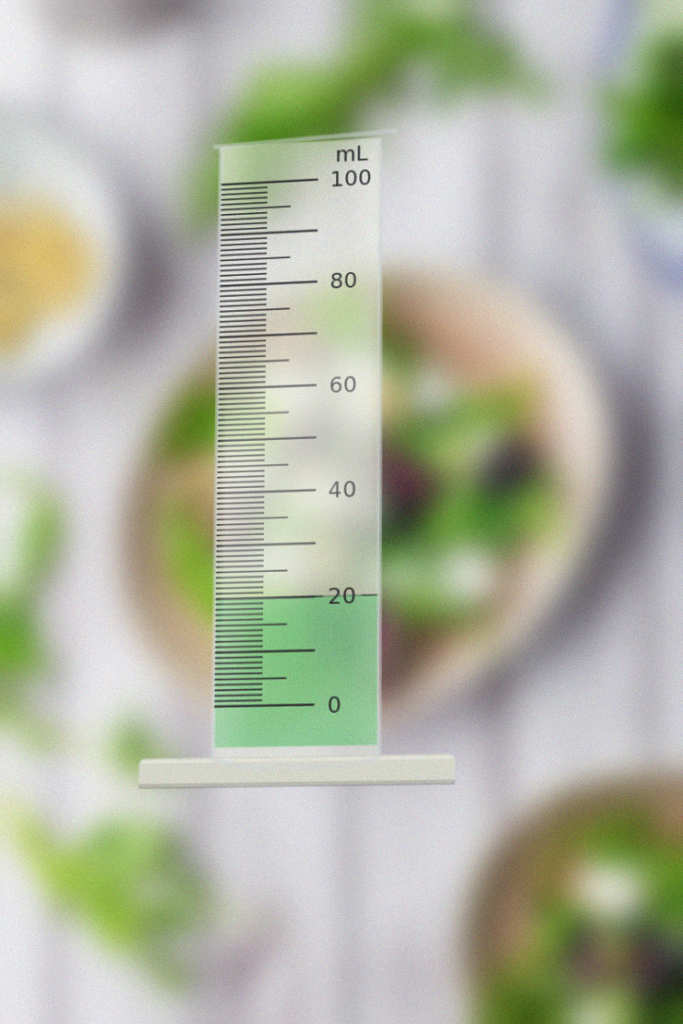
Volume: 20mL
